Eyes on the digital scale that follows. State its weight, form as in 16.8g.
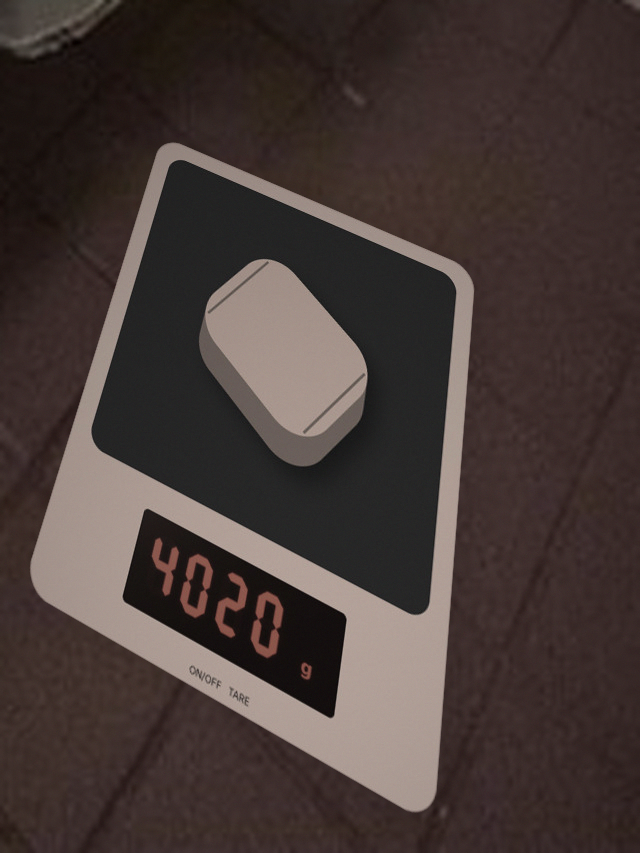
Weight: 4020g
